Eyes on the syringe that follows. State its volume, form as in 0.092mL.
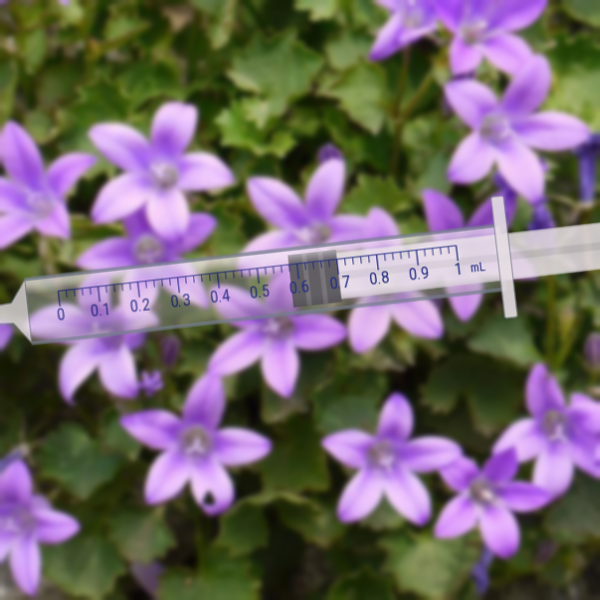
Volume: 0.58mL
